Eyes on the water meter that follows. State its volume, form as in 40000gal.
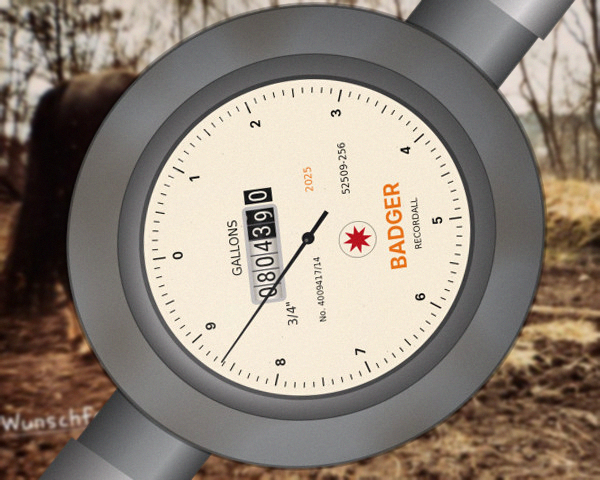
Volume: 804388.6gal
